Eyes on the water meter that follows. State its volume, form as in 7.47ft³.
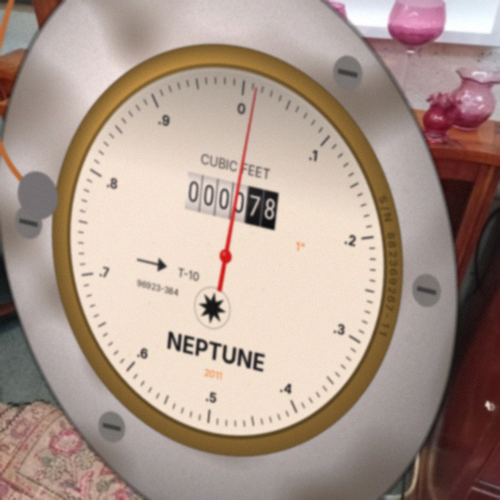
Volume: 78.01ft³
